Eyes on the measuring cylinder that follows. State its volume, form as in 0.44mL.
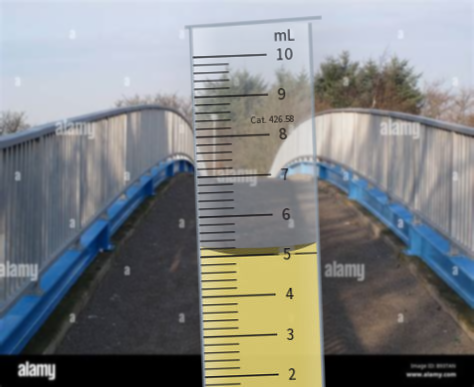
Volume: 5mL
